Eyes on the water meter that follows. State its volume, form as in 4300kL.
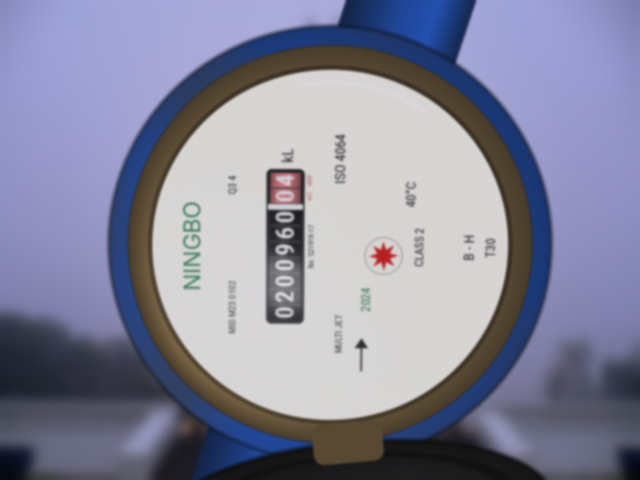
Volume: 200960.04kL
